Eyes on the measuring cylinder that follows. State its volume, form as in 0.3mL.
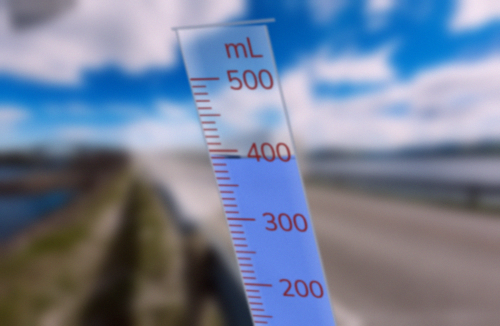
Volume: 390mL
